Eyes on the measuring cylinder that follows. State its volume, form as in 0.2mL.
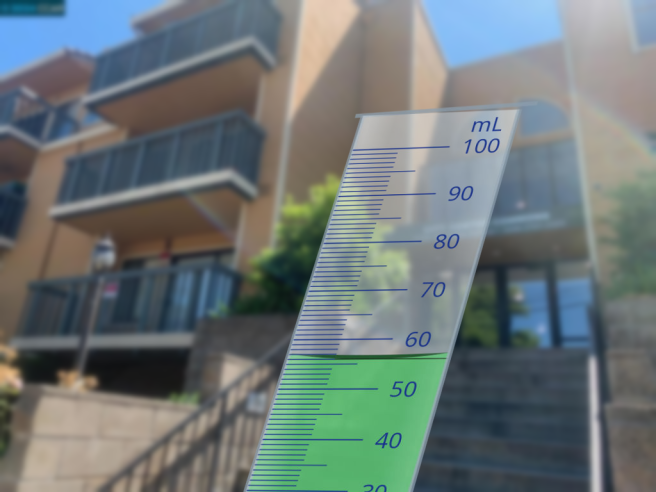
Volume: 56mL
